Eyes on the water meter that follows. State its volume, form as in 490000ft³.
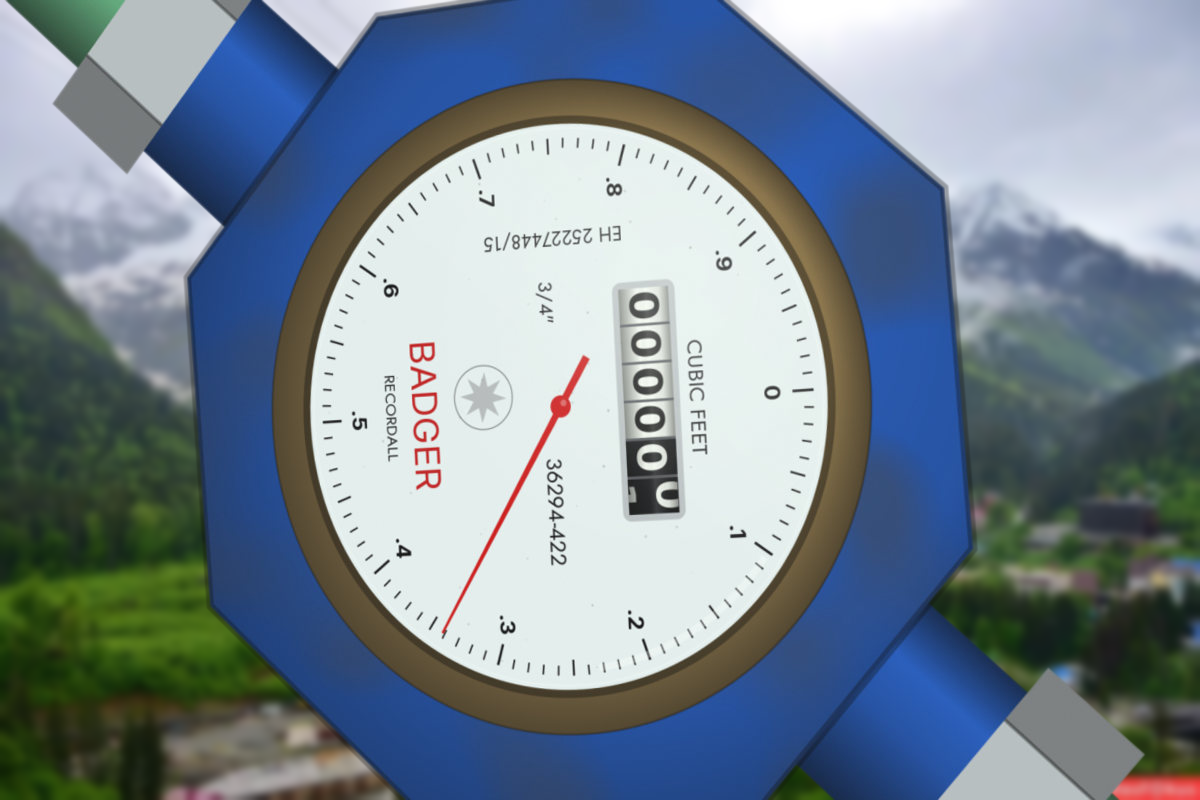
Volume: 0.34ft³
